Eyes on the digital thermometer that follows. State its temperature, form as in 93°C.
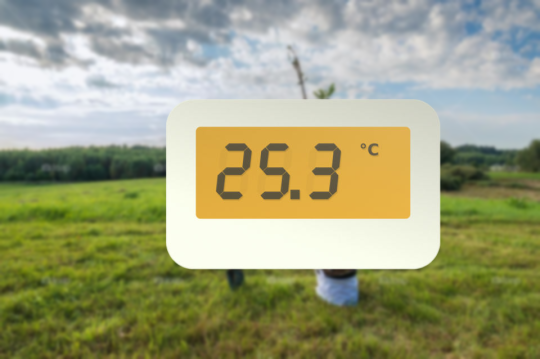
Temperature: 25.3°C
